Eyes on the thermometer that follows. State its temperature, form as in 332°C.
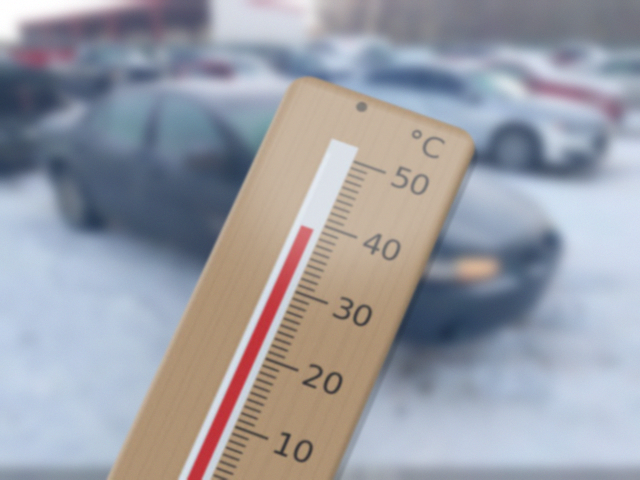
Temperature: 39°C
